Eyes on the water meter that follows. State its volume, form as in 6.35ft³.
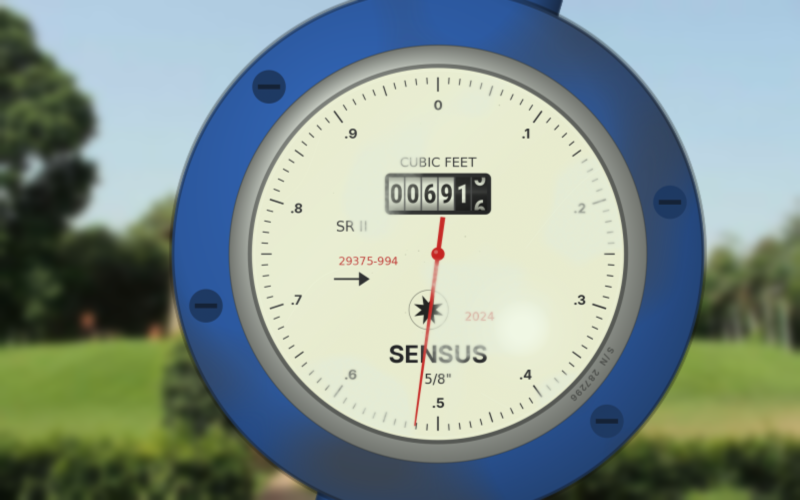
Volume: 6915.52ft³
